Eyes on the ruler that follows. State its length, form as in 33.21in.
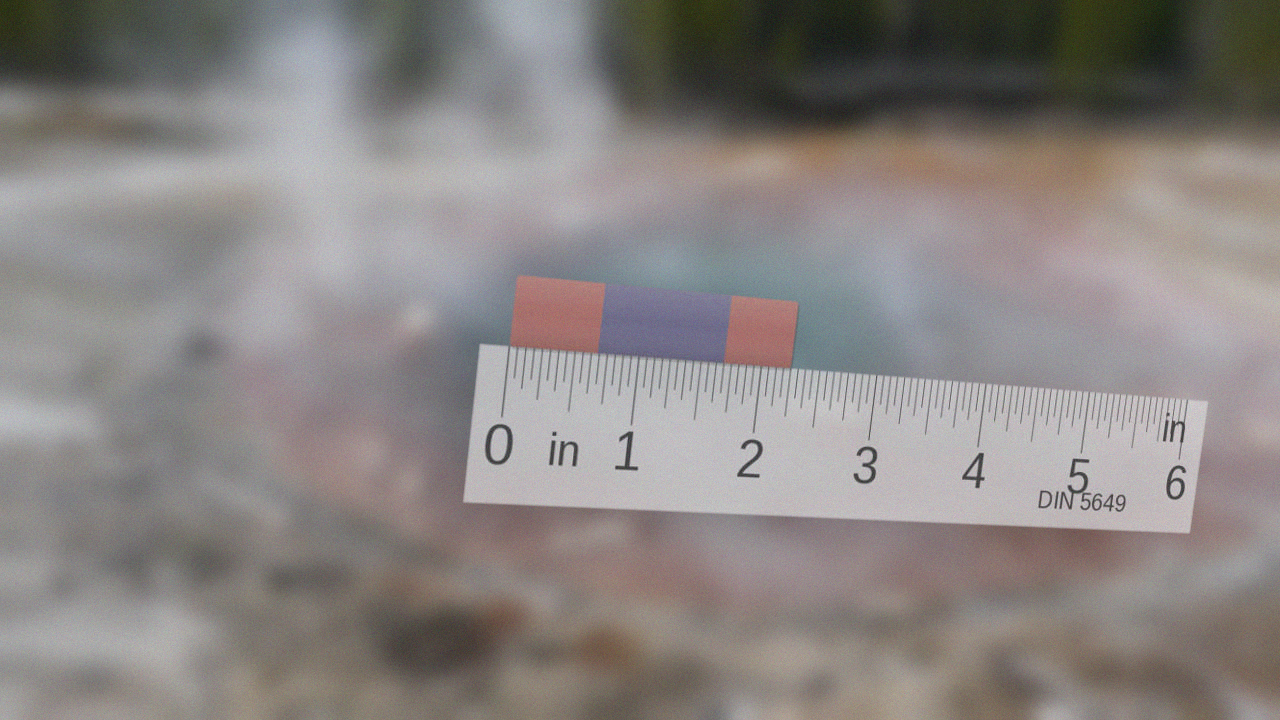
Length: 2.25in
